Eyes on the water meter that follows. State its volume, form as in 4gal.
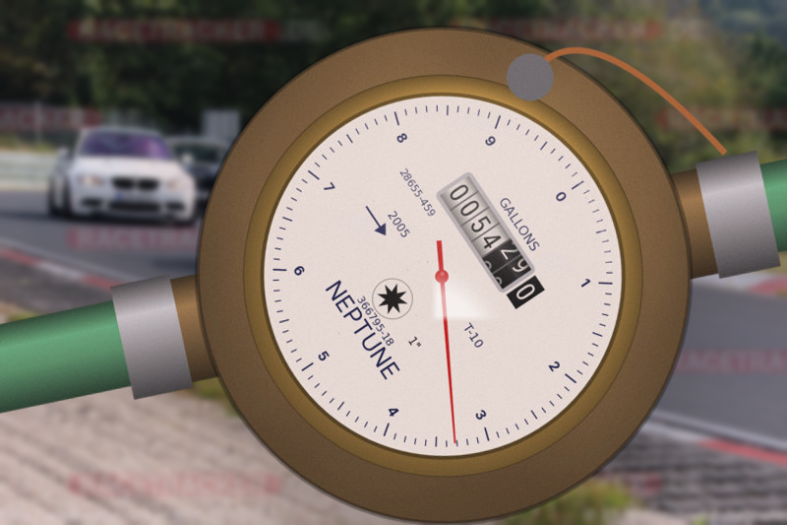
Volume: 54293.3gal
